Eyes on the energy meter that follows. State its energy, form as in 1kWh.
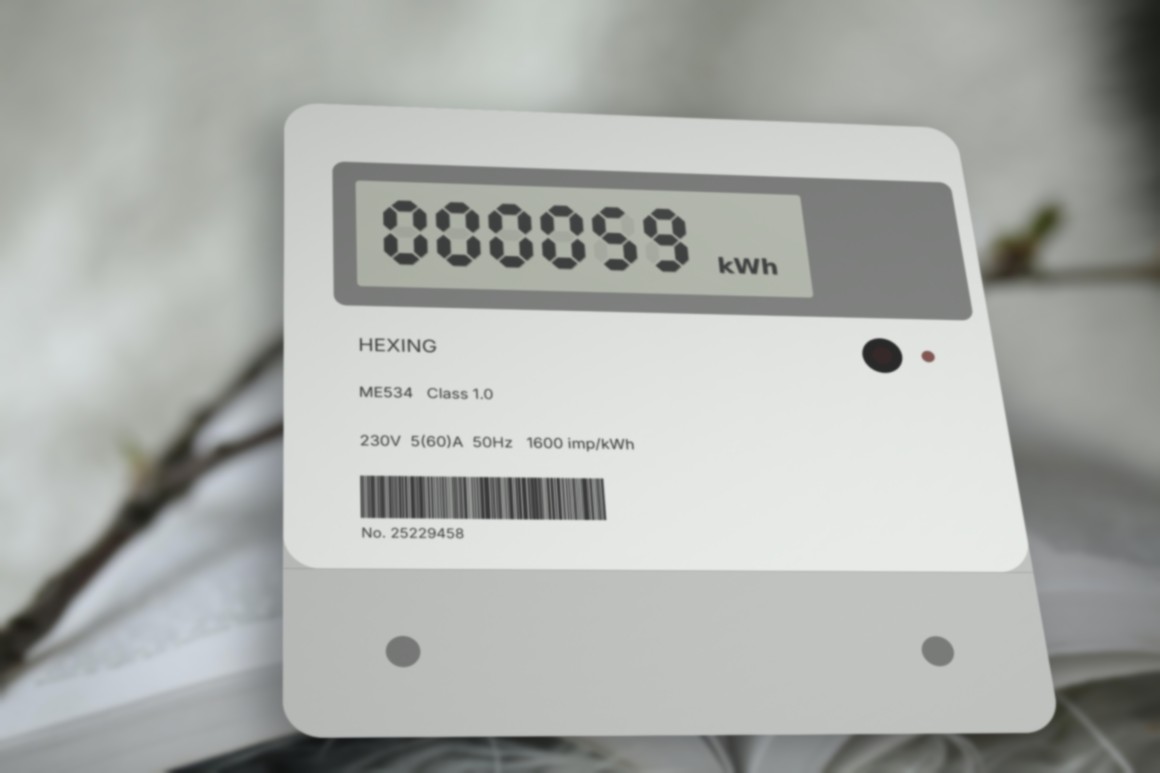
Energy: 59kWh
